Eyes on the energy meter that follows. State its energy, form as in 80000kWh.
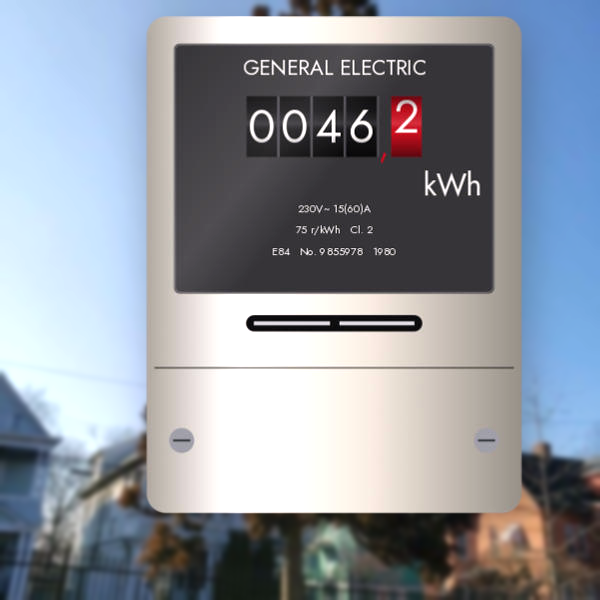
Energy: 46.2kWh
